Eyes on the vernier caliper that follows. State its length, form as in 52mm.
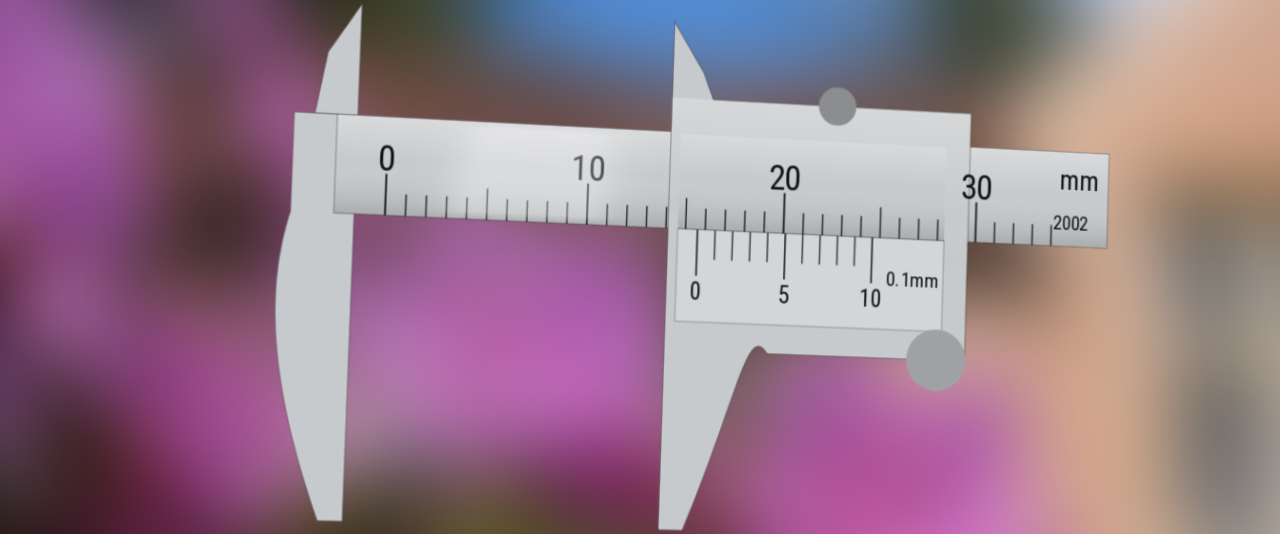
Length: 15.6mm
